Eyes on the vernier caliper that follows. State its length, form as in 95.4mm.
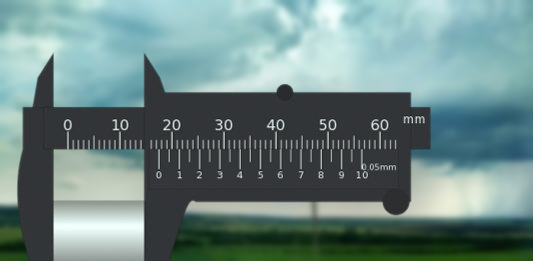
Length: 17.5mm
